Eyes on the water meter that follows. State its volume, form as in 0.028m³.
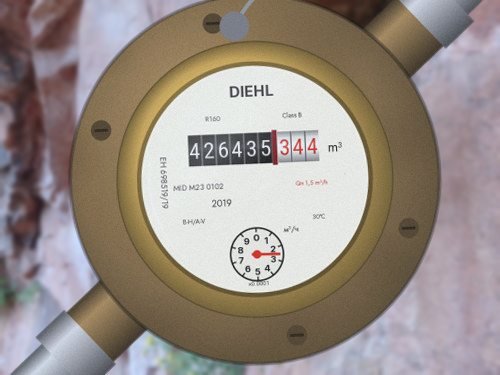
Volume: 426435.3442m³
